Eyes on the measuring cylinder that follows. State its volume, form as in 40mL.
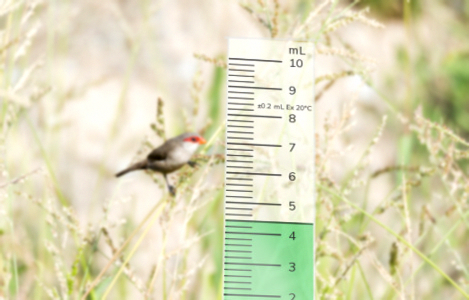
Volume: 4.4mL
